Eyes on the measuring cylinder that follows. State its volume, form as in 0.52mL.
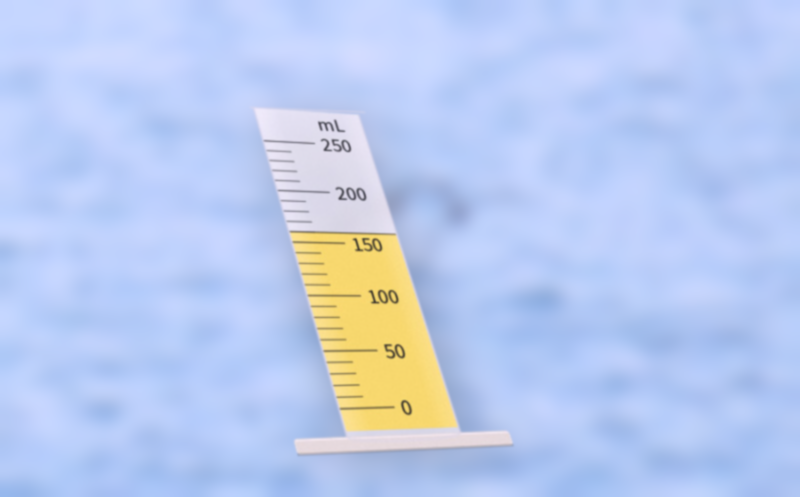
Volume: 160mL
